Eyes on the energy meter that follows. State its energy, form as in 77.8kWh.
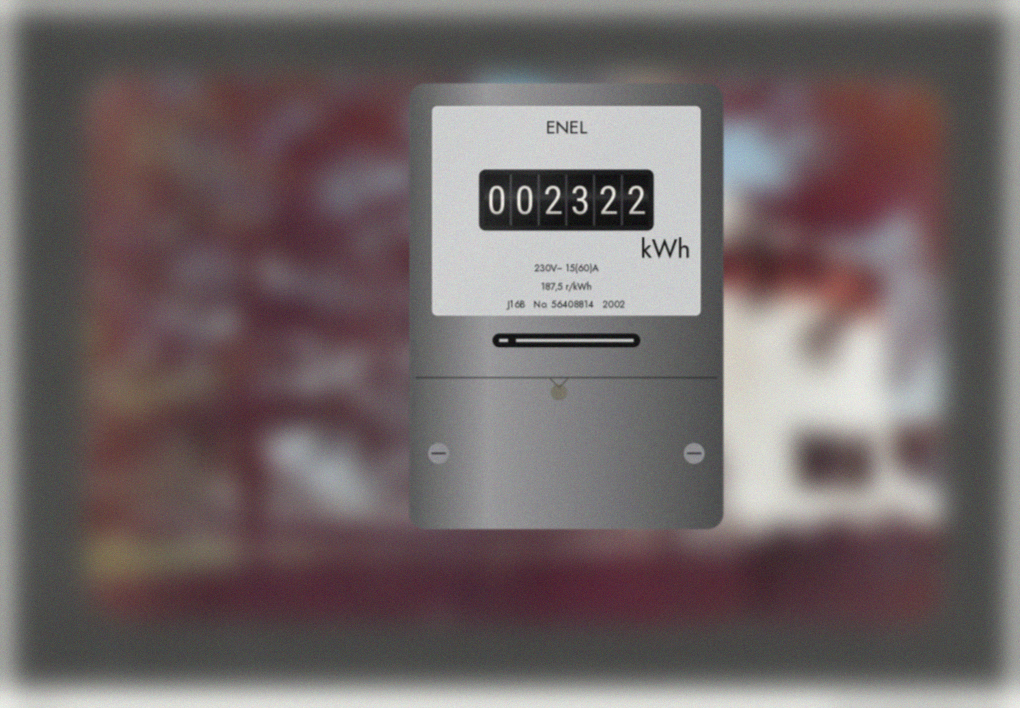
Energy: 2322kWh
